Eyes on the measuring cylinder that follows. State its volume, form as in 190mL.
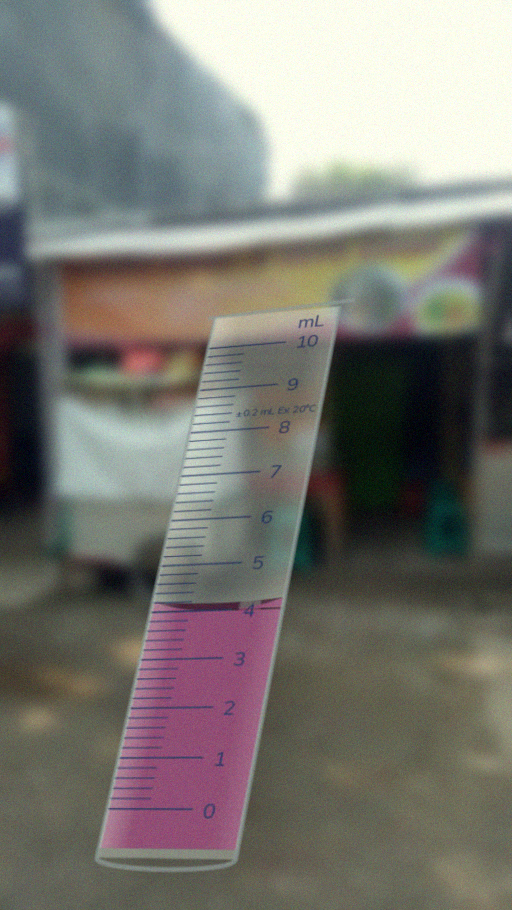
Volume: 4mL
